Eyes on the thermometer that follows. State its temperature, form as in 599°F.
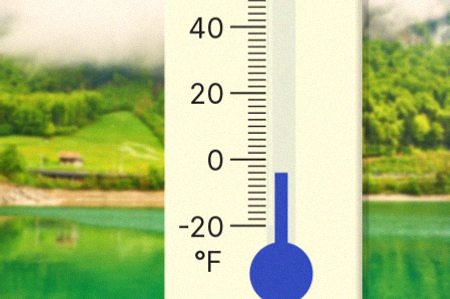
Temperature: -4°F
